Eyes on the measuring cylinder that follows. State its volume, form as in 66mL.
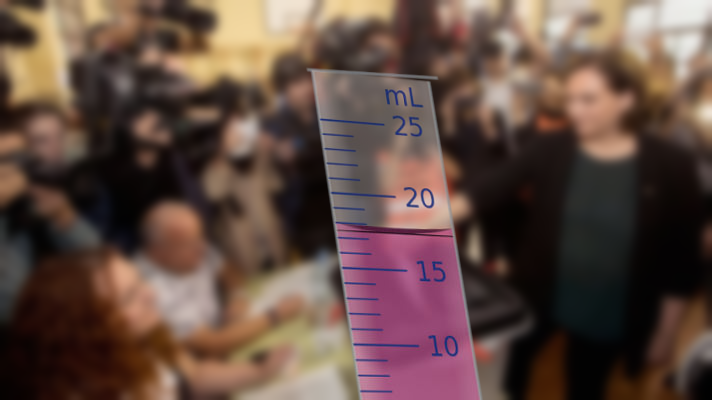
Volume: 17.5mL
